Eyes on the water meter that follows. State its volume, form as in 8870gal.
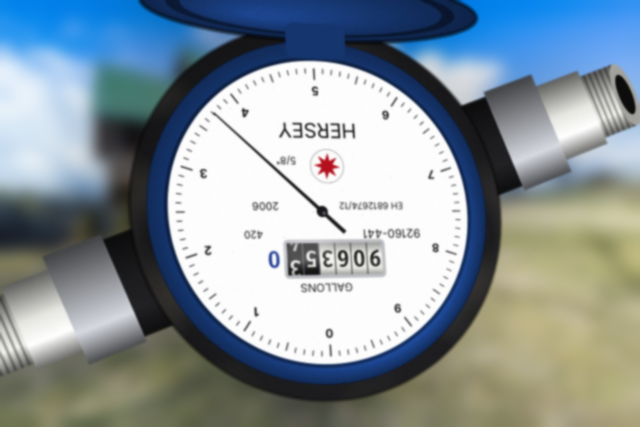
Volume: 9063533.7gal
